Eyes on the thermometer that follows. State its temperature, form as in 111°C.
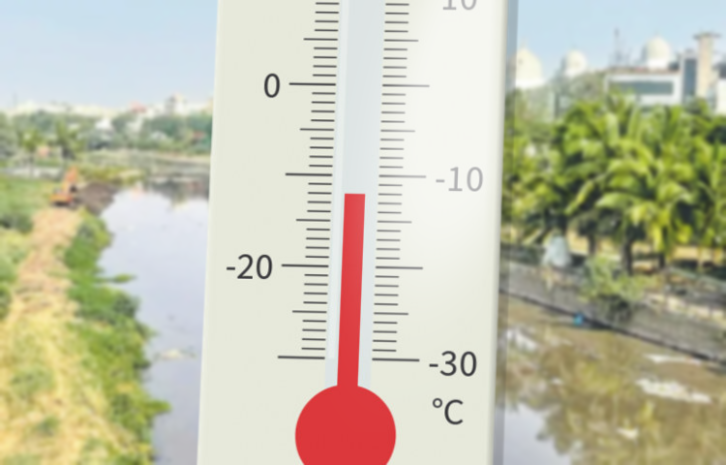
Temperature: -12°C
